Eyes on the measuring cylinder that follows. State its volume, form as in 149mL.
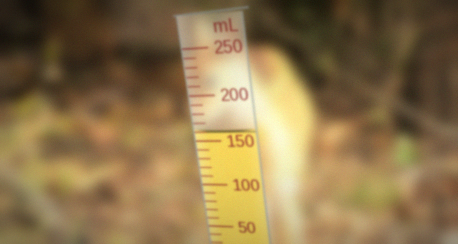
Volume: 160mL
